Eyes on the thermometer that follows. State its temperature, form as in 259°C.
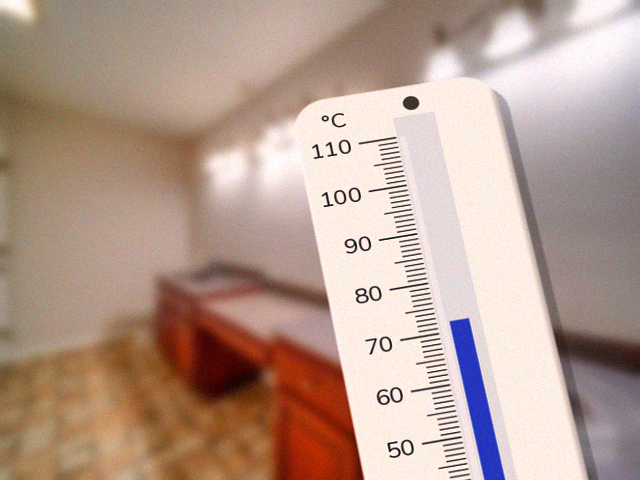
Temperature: 72°C
